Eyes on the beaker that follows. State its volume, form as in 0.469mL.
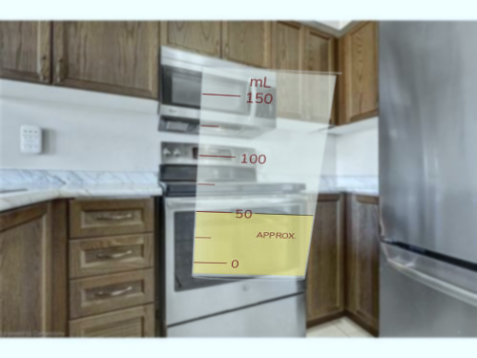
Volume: 50mL
